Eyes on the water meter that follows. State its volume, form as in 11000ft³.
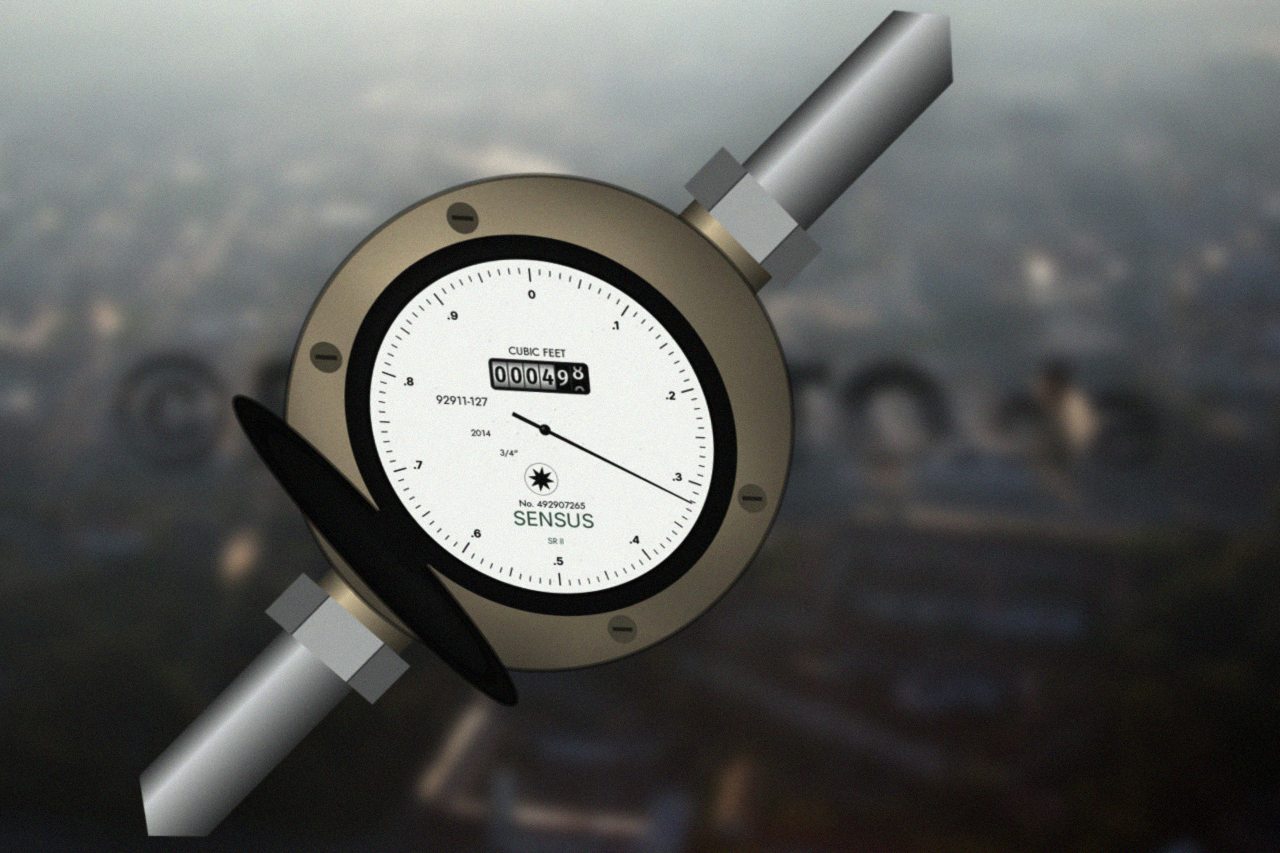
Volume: 498.32ft³
